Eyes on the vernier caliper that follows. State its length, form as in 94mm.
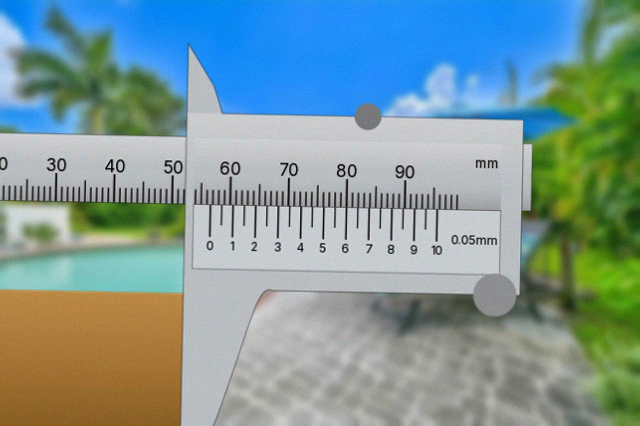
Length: 56.6mm
